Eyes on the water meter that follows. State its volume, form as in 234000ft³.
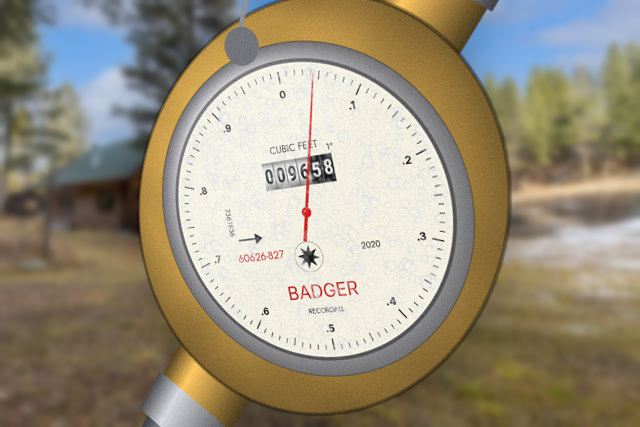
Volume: 9658.04ft³
